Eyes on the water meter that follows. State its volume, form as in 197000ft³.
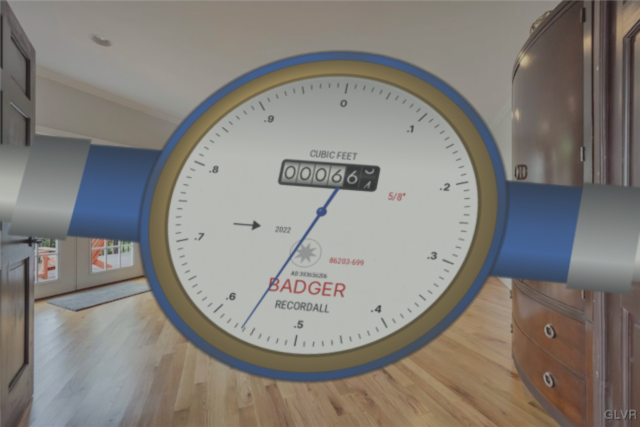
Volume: 663.56ft³
